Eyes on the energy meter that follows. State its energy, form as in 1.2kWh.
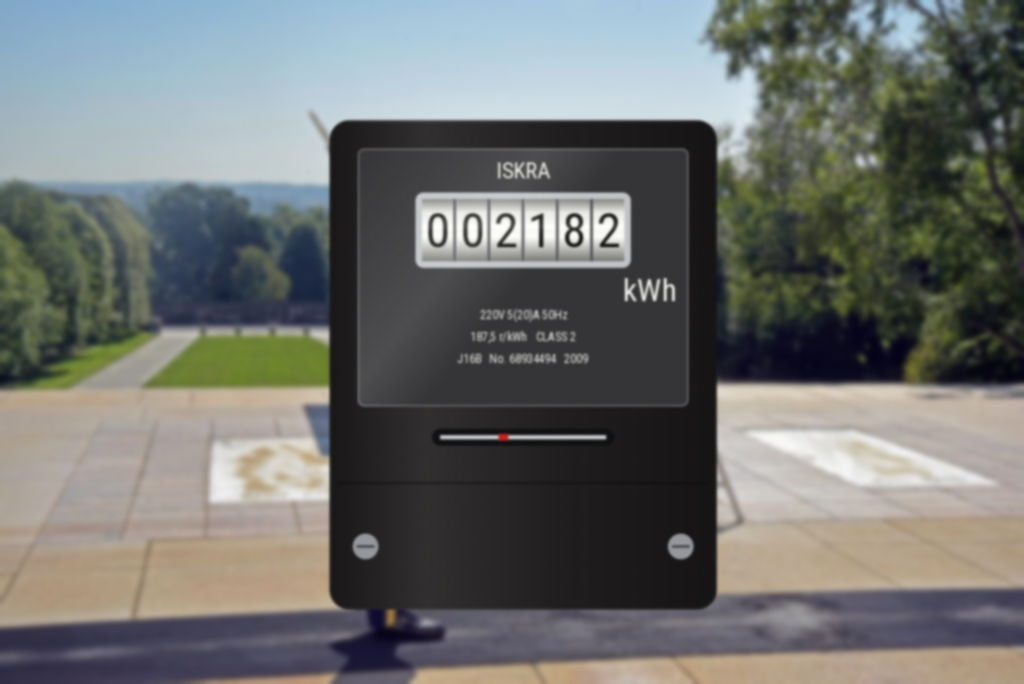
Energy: 2182kWh
